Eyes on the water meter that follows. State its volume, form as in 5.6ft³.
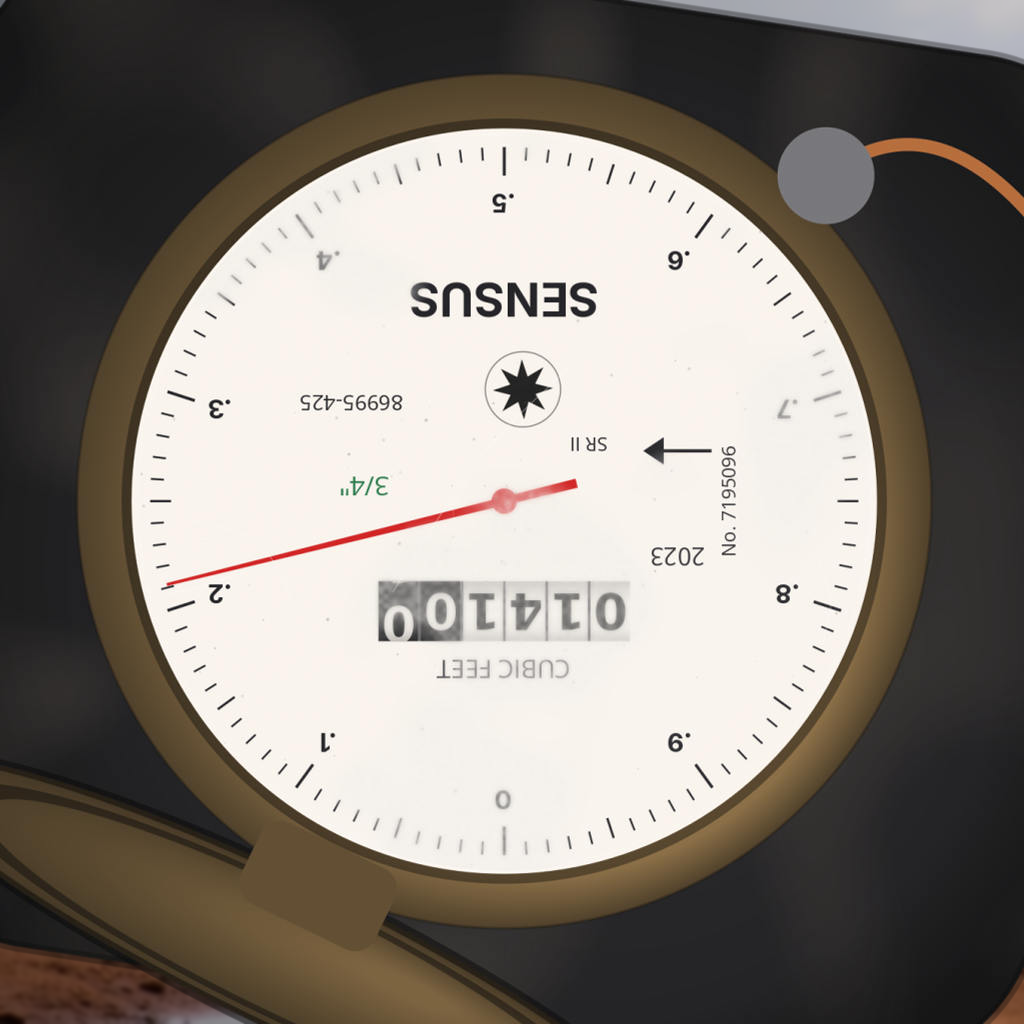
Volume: 14100.21ft³
